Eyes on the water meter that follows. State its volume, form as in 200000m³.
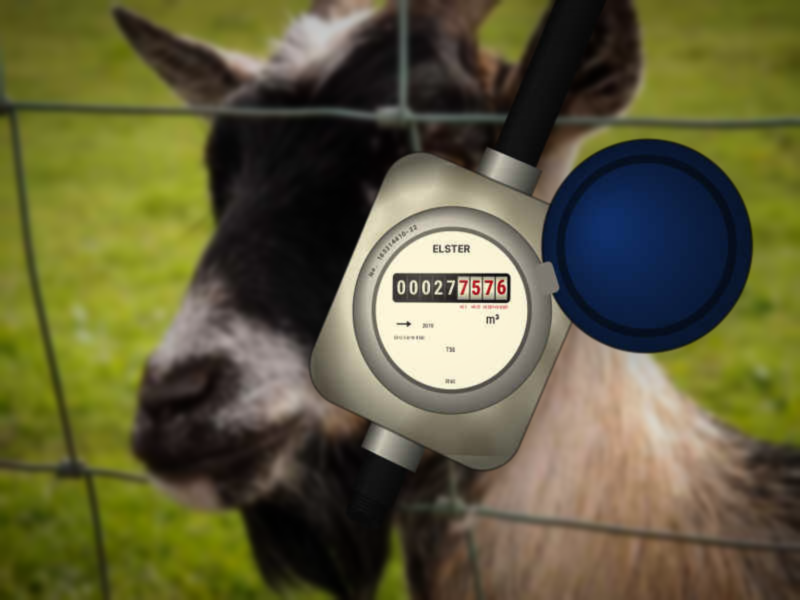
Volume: 27.7576m³
